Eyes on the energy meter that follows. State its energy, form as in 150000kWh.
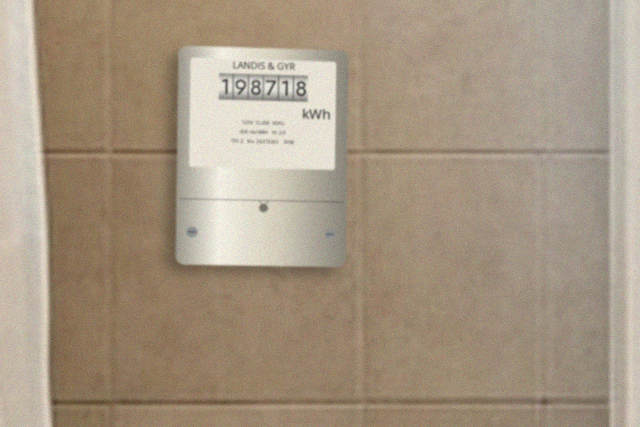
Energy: 198718kWh
